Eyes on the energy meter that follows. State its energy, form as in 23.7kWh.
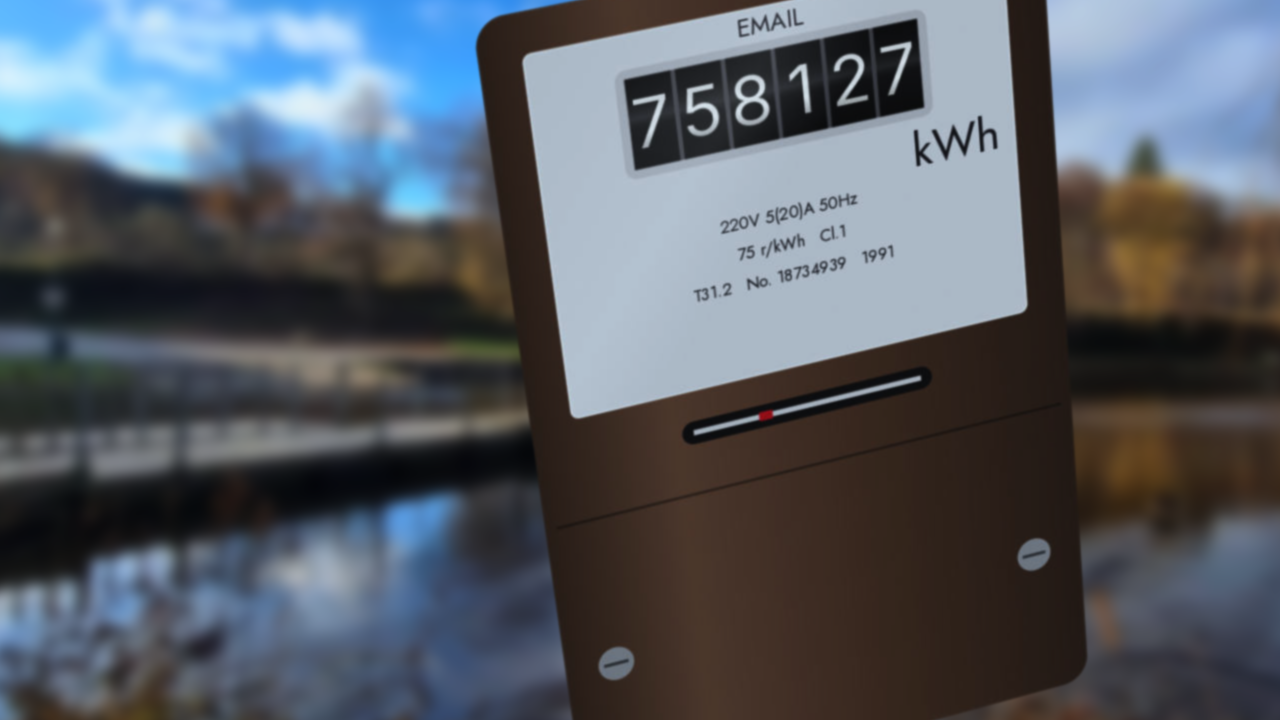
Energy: 758127kWh
